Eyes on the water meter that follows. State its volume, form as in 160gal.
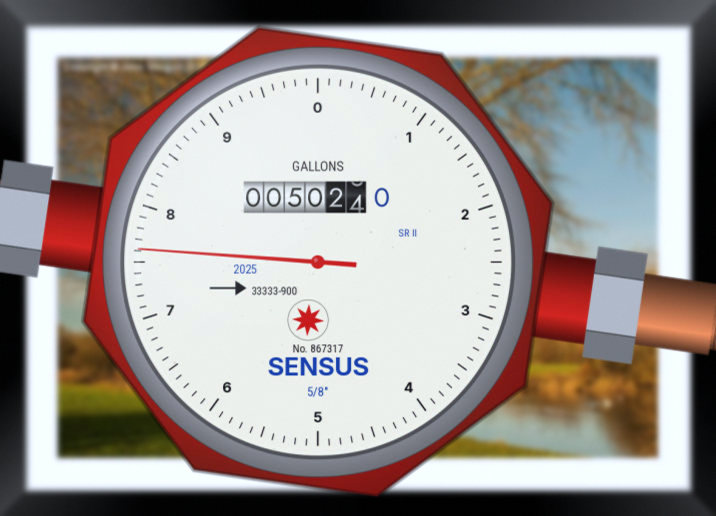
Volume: 50237.6gal
